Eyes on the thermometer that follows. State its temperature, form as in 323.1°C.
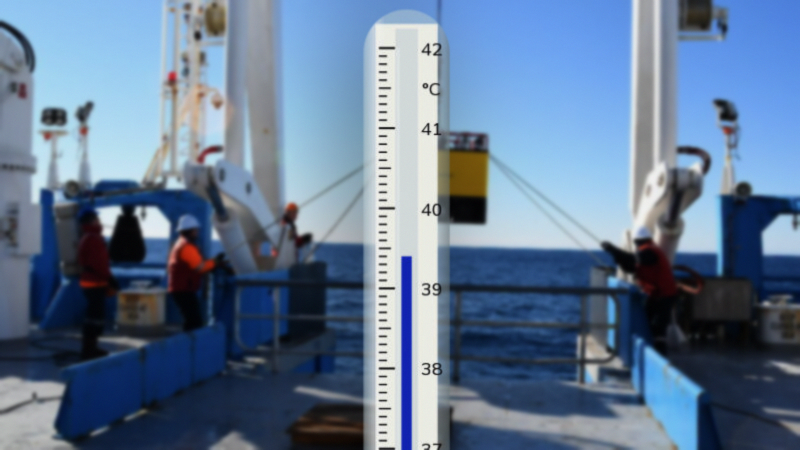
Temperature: 39.4°C
